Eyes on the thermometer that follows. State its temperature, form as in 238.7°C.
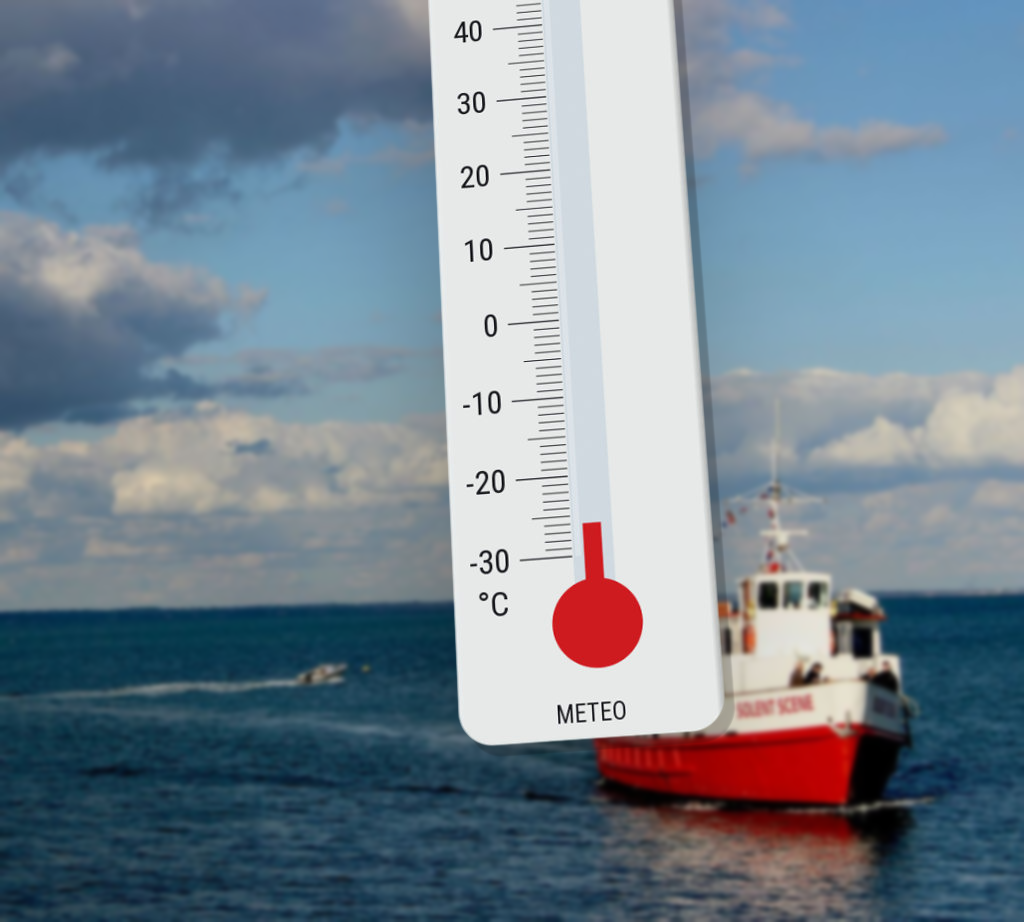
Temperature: -26°C
